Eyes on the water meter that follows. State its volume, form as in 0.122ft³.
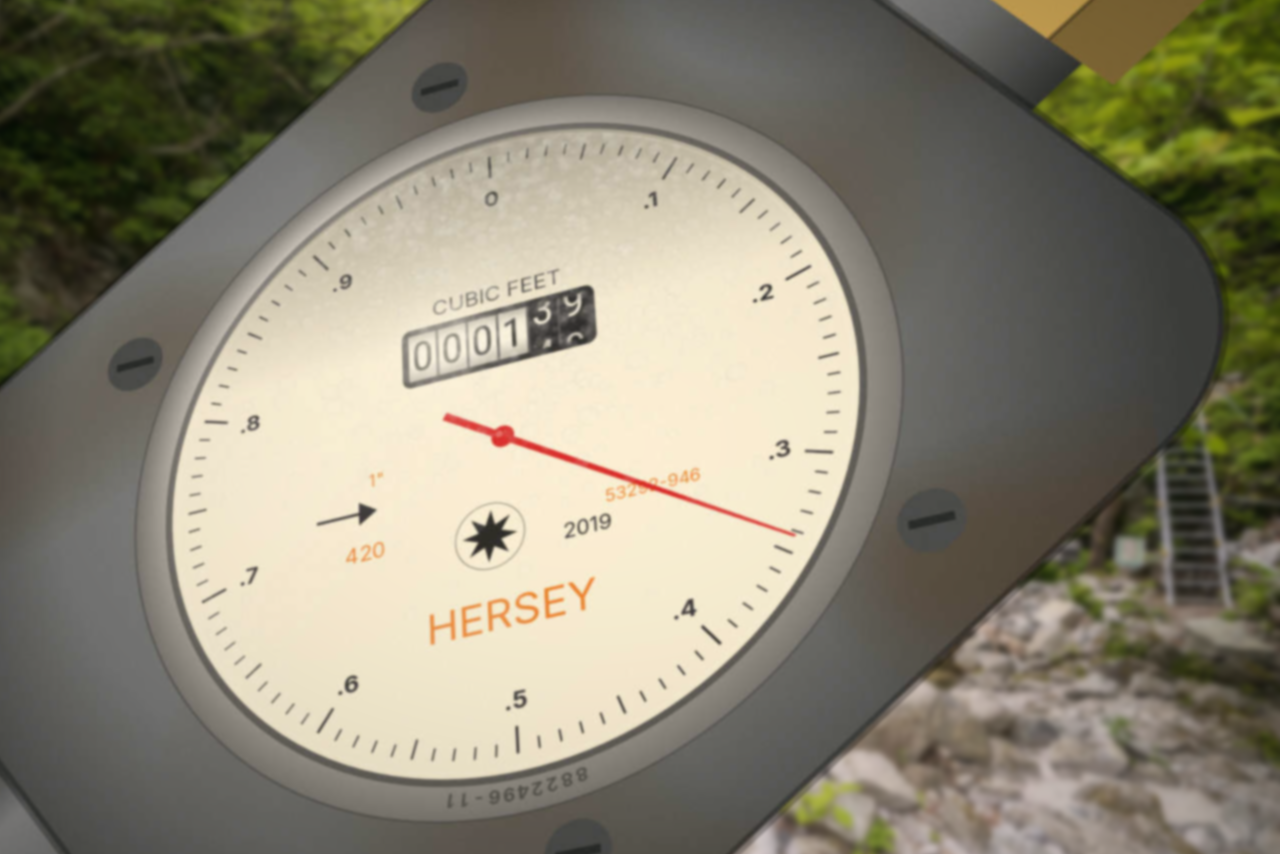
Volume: 139.34ft³
